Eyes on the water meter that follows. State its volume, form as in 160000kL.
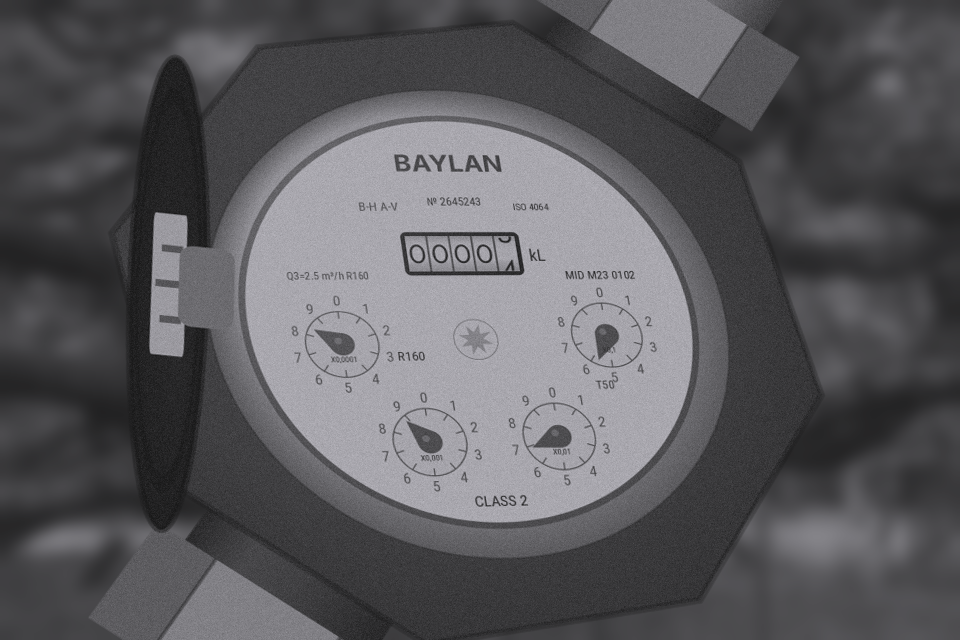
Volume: 3.5688kL
